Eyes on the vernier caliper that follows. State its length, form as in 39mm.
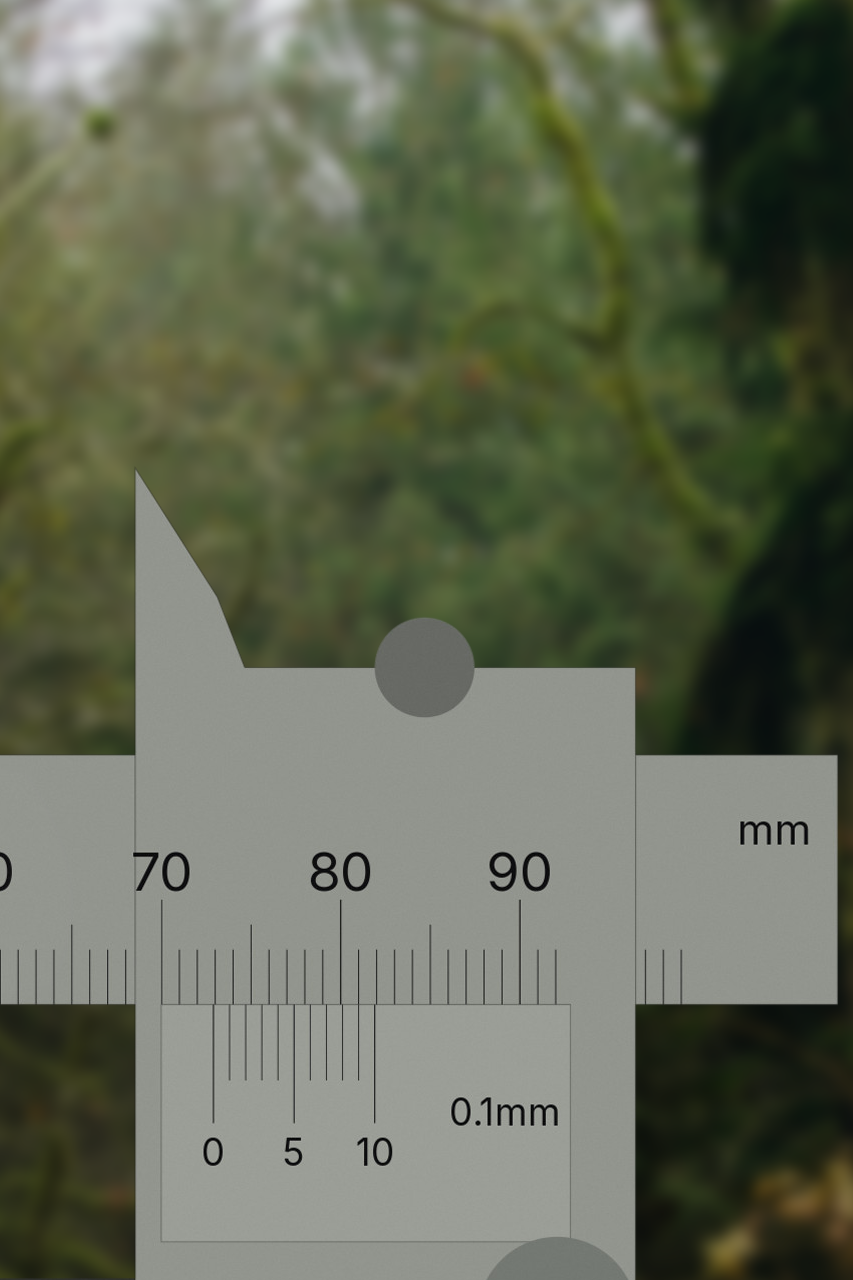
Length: 72.9mm
